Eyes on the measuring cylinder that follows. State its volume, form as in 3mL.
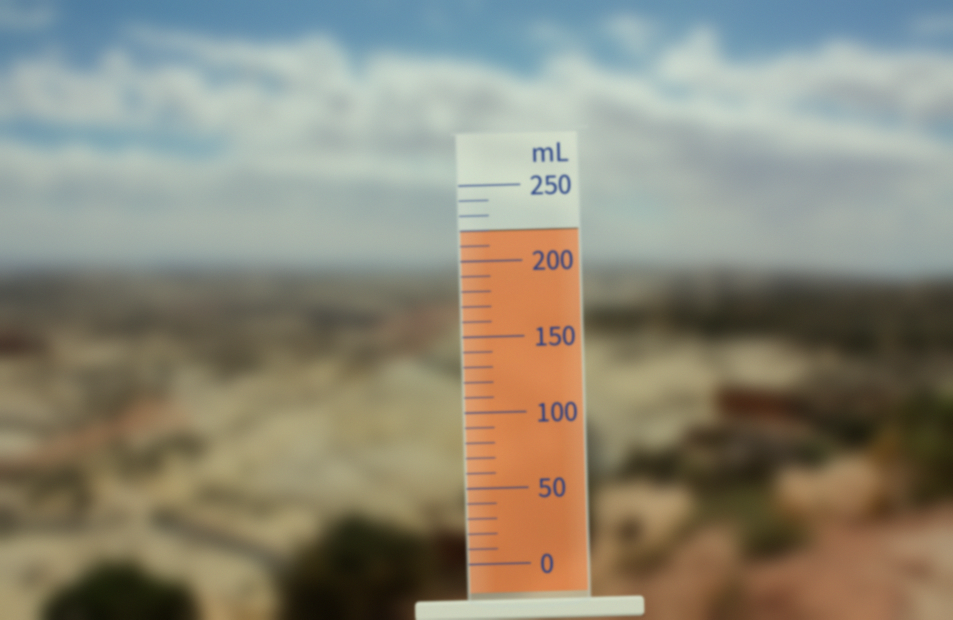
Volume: 220mL
